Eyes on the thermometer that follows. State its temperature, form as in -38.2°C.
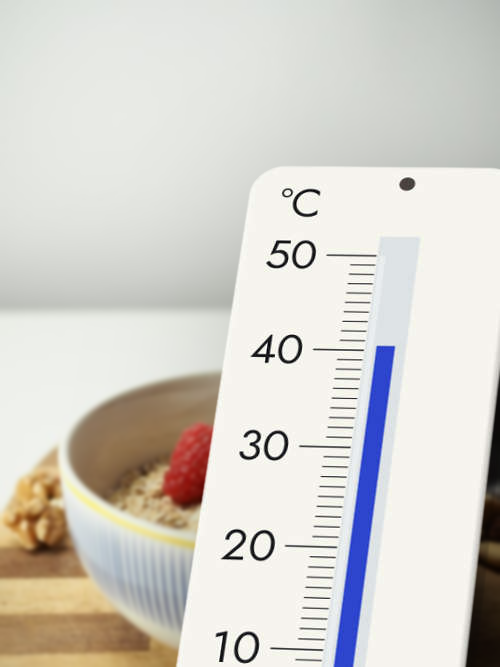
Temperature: 40.5°C
